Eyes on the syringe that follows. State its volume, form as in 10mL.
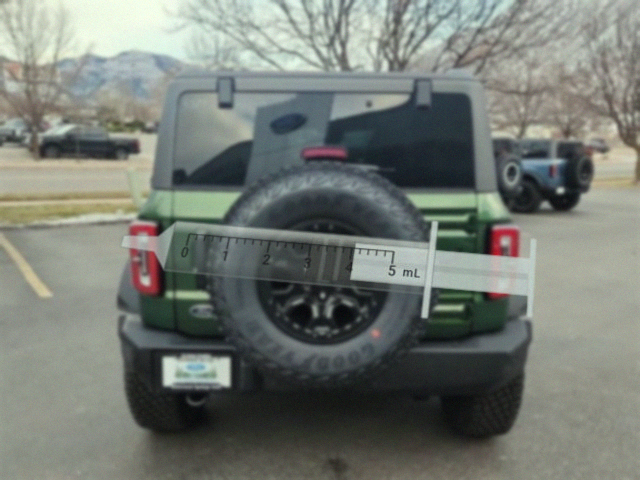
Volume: 3mL
